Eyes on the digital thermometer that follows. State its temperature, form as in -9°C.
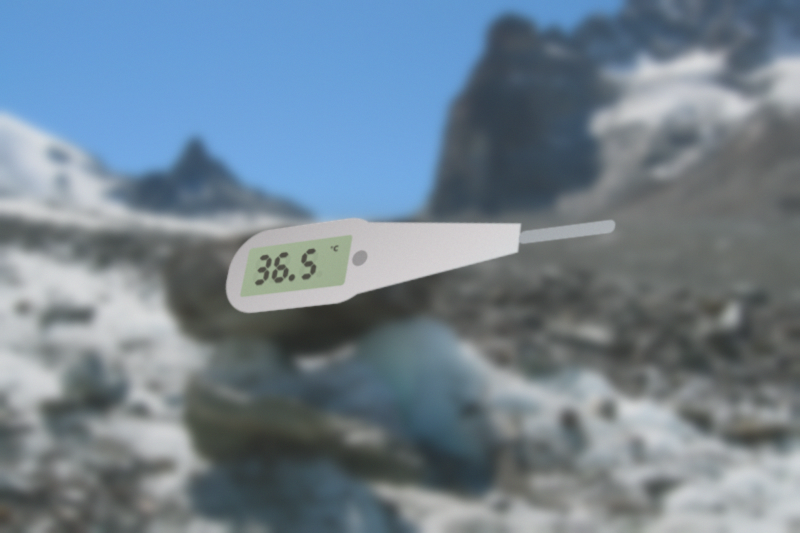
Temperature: 36.5°C
